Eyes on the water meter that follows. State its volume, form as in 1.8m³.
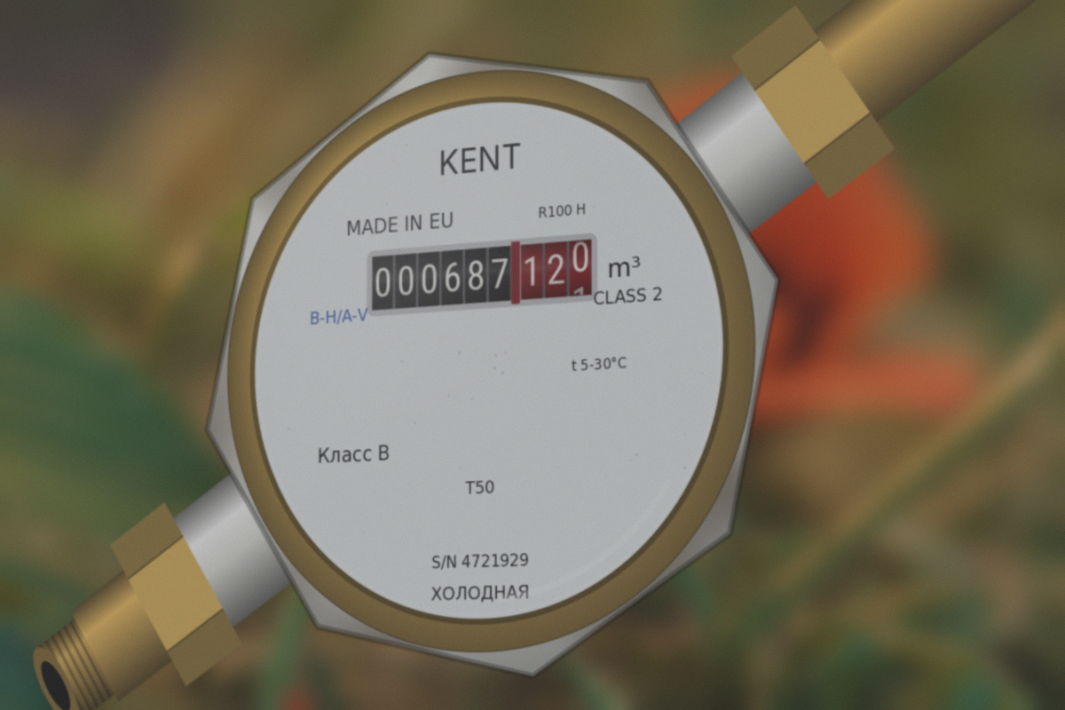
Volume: 687.120m³
